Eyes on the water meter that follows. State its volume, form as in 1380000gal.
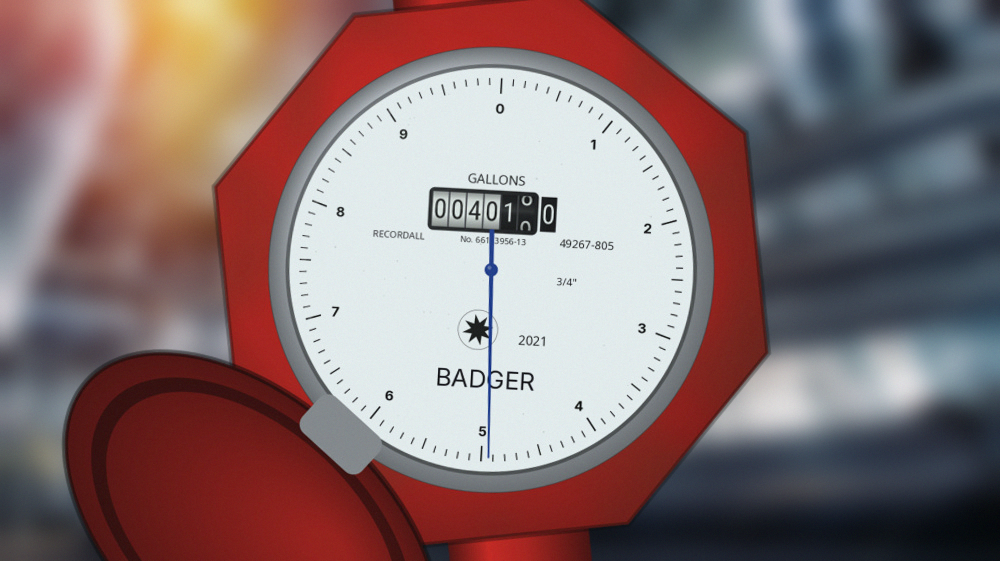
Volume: 40184.9gal
